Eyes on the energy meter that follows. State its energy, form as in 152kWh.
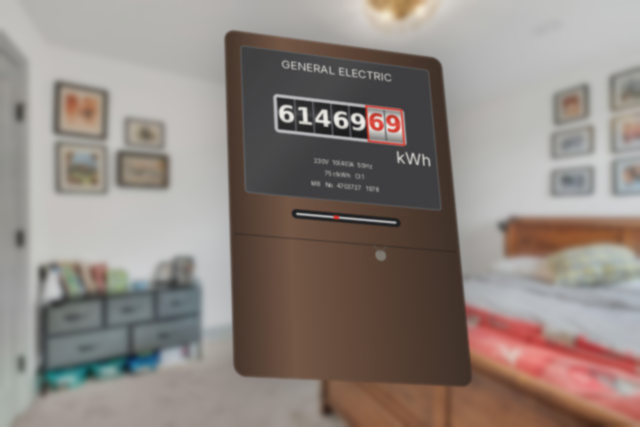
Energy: 61469.69kWh
